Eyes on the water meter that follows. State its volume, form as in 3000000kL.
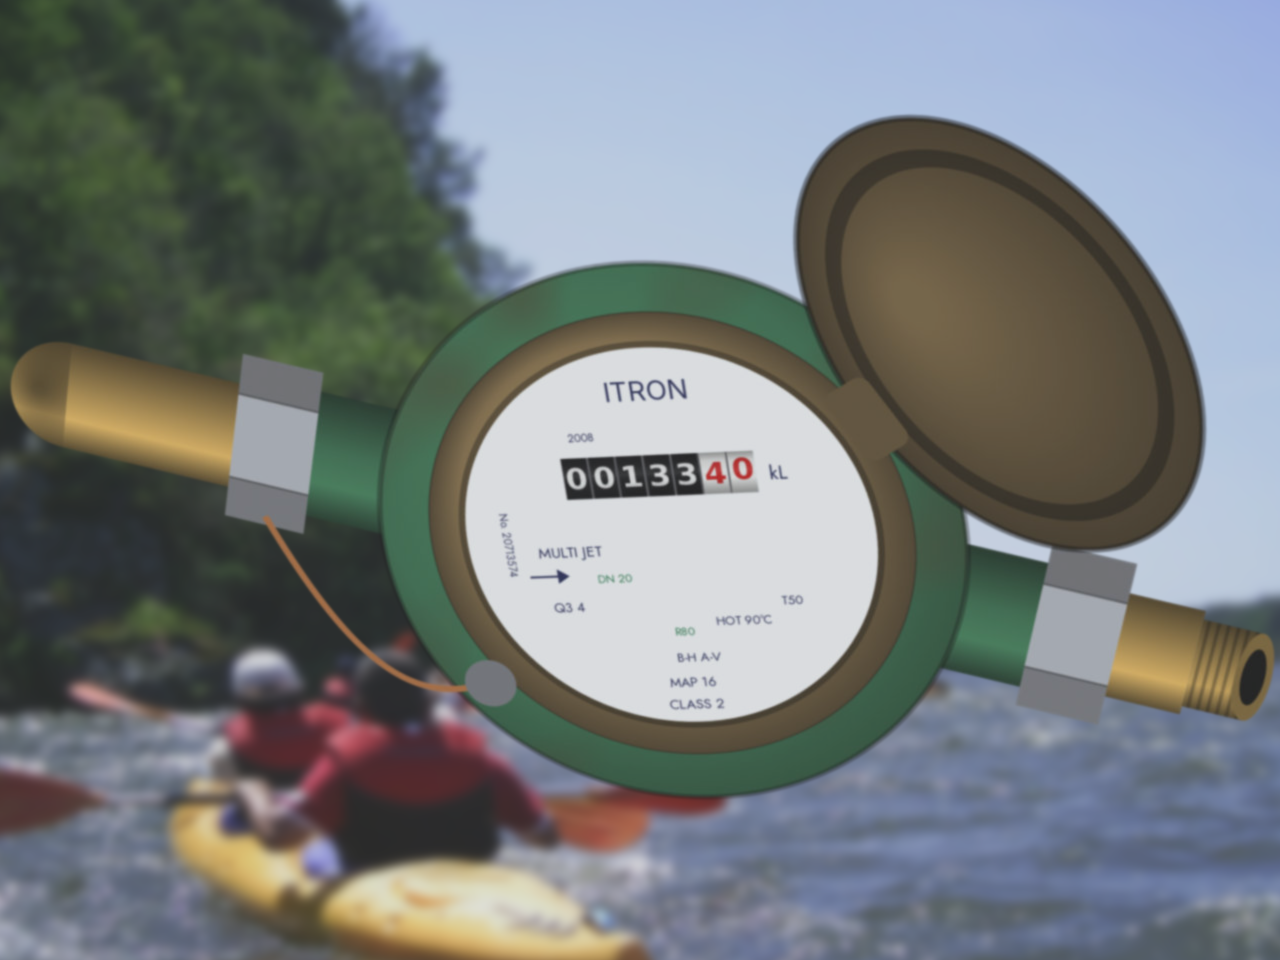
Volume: 133.40kL
